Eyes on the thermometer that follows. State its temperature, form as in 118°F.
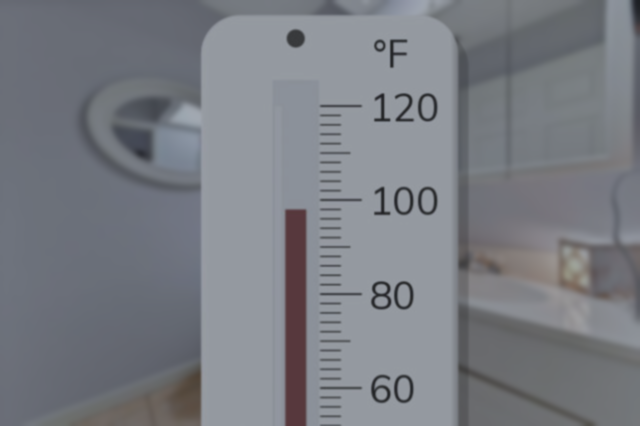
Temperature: 98°F
